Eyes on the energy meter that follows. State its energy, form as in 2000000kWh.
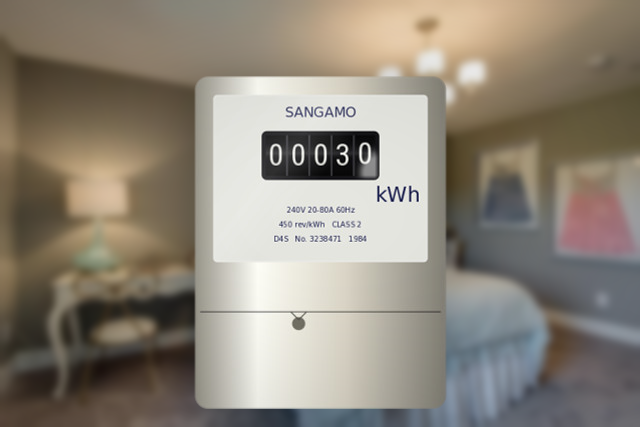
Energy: 30kWh
